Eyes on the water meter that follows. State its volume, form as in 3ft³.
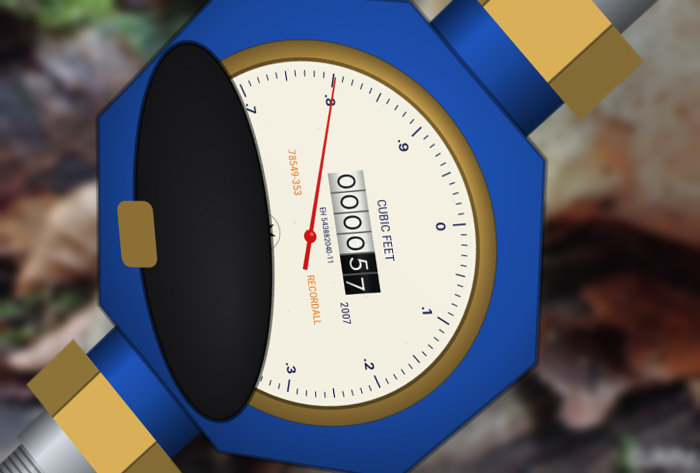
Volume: 56.80ft³
